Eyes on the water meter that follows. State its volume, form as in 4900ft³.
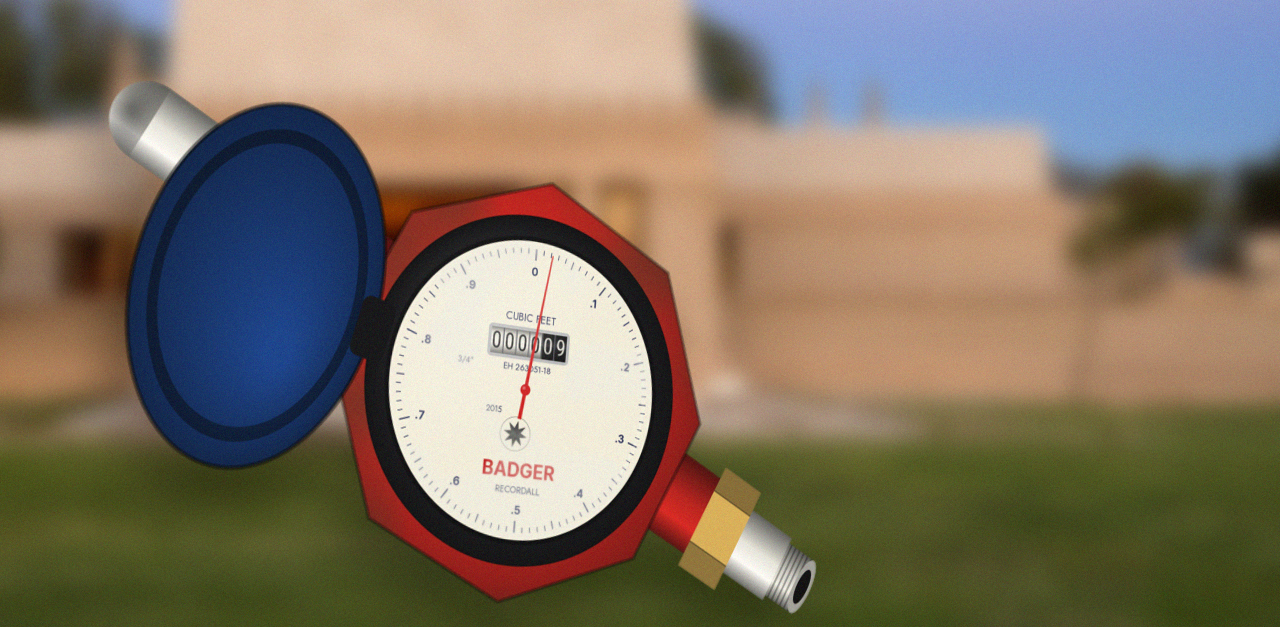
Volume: 9.02ft³
